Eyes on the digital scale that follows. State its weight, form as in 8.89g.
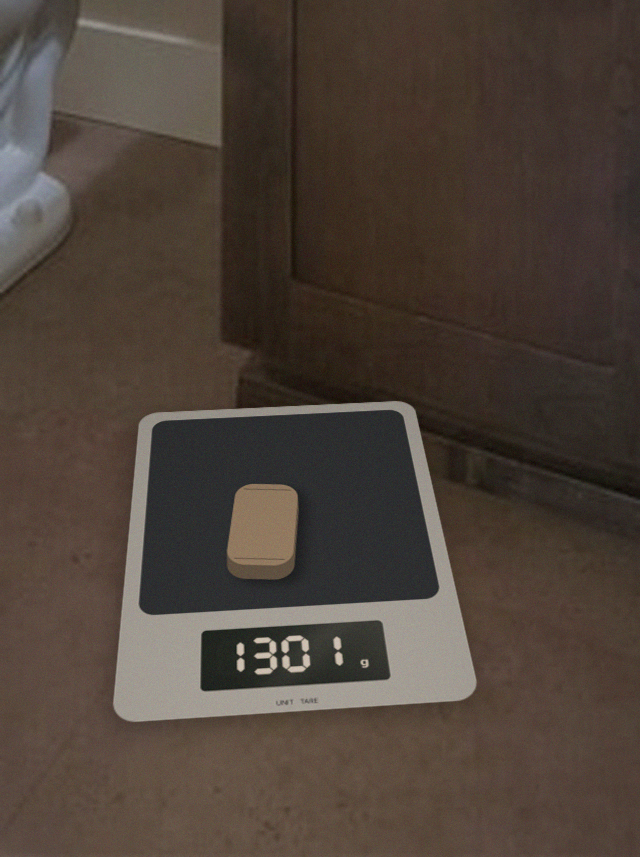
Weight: 1301g
